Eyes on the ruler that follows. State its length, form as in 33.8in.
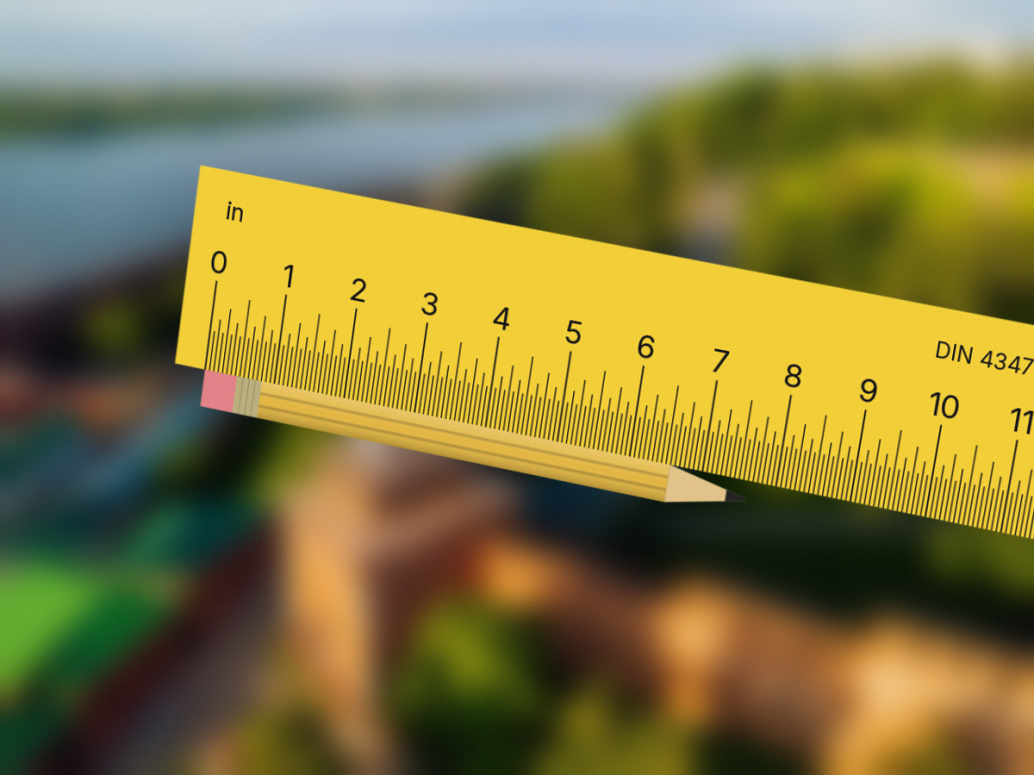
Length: 7.625in
